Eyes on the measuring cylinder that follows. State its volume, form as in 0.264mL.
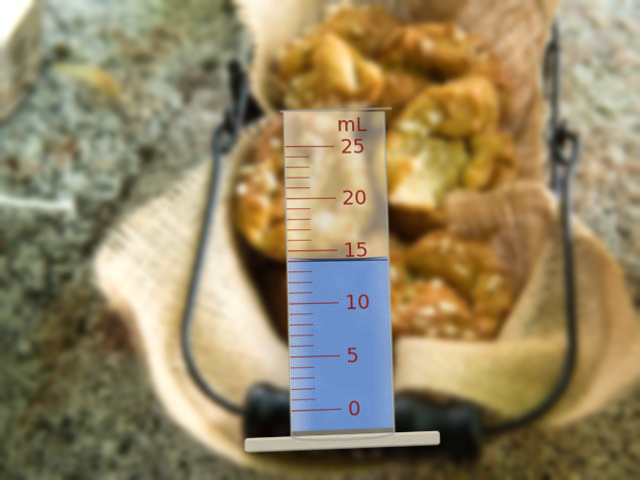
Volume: 14mL
